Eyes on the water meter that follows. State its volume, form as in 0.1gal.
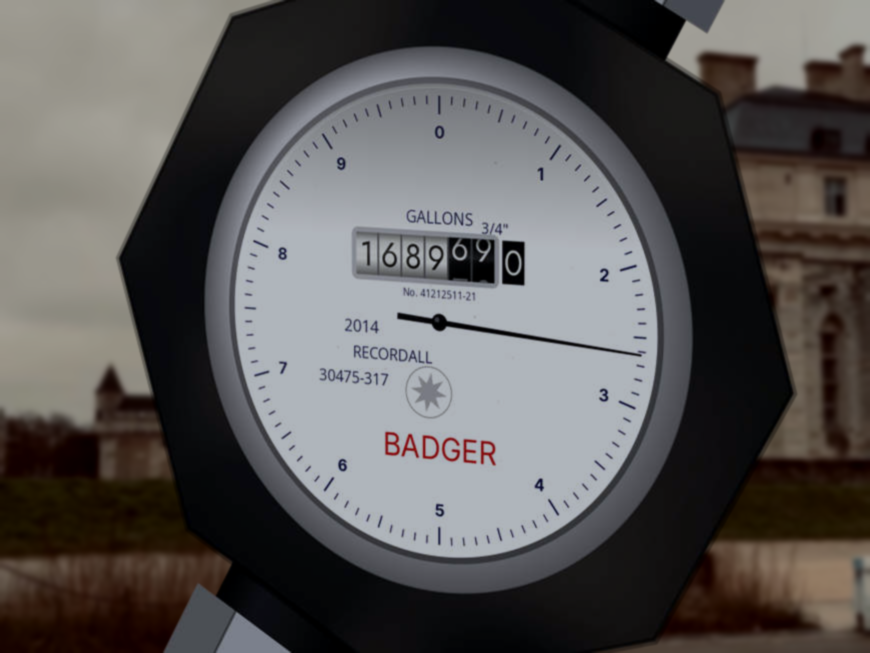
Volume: 1689692.6gal
